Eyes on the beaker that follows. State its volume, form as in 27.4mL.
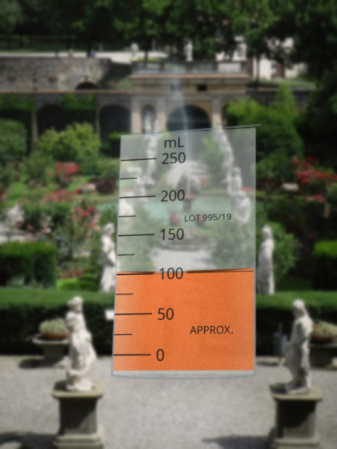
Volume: 100mL
